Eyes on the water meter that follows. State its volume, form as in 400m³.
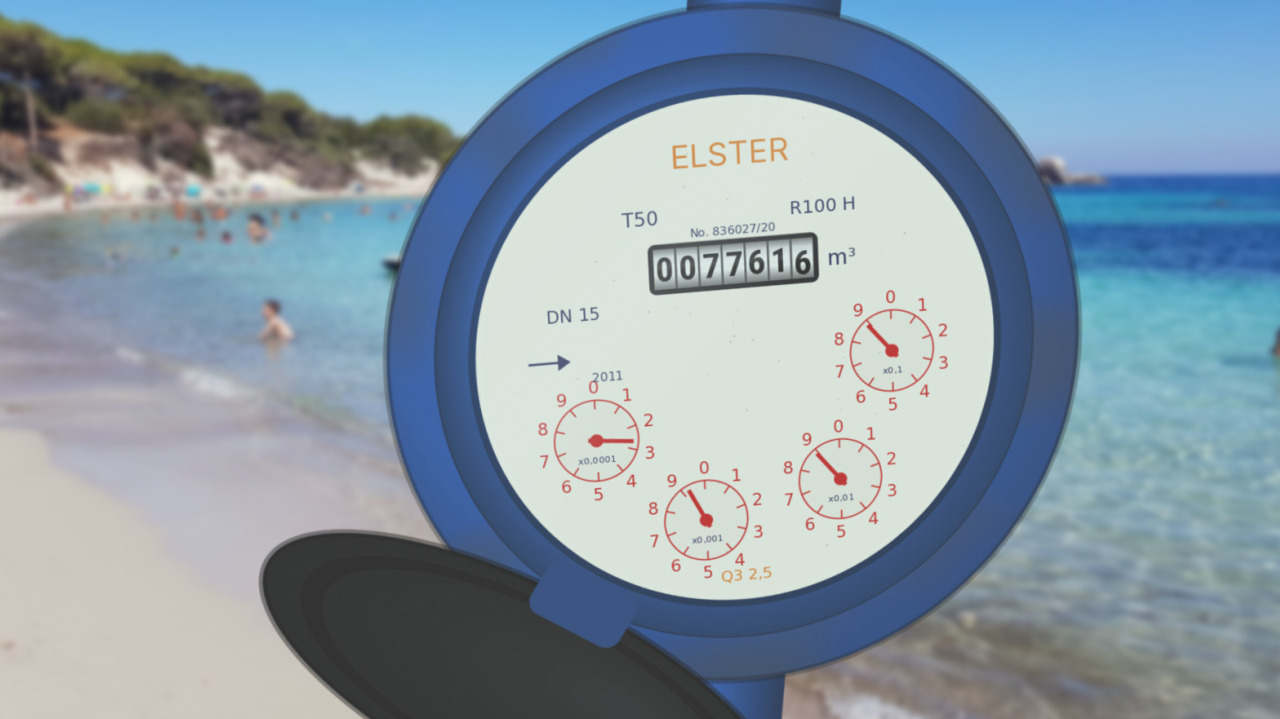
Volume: 77615.8892m³
